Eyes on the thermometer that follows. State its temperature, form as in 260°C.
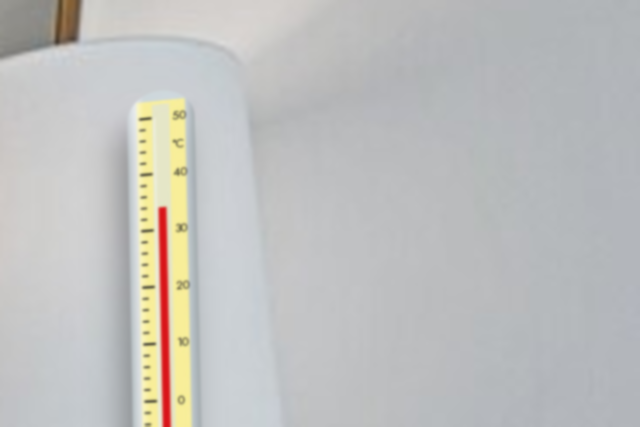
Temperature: 34°C
